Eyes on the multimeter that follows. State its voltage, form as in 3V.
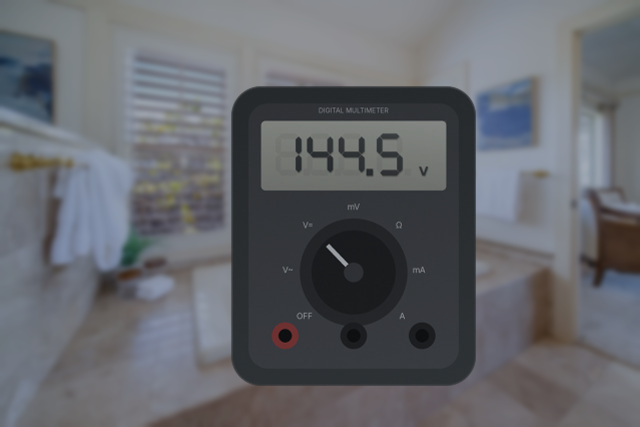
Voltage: 144.5V
